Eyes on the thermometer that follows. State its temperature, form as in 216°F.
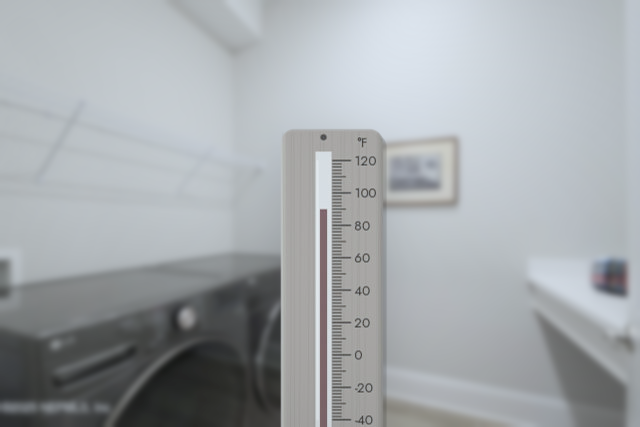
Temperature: 90°F
